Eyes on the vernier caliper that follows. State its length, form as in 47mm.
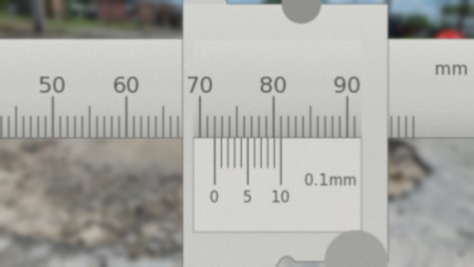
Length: 72.0mm
